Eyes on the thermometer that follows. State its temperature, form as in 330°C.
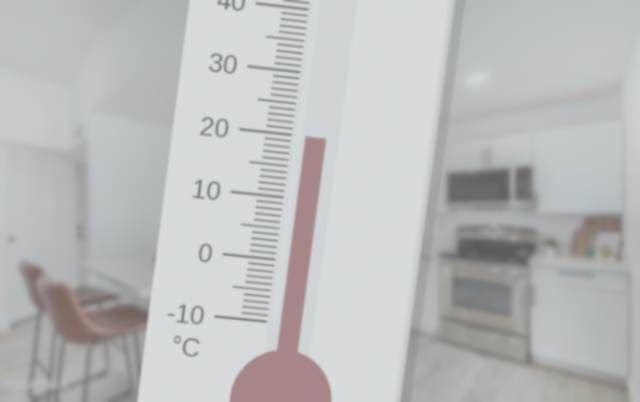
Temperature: 20°C
